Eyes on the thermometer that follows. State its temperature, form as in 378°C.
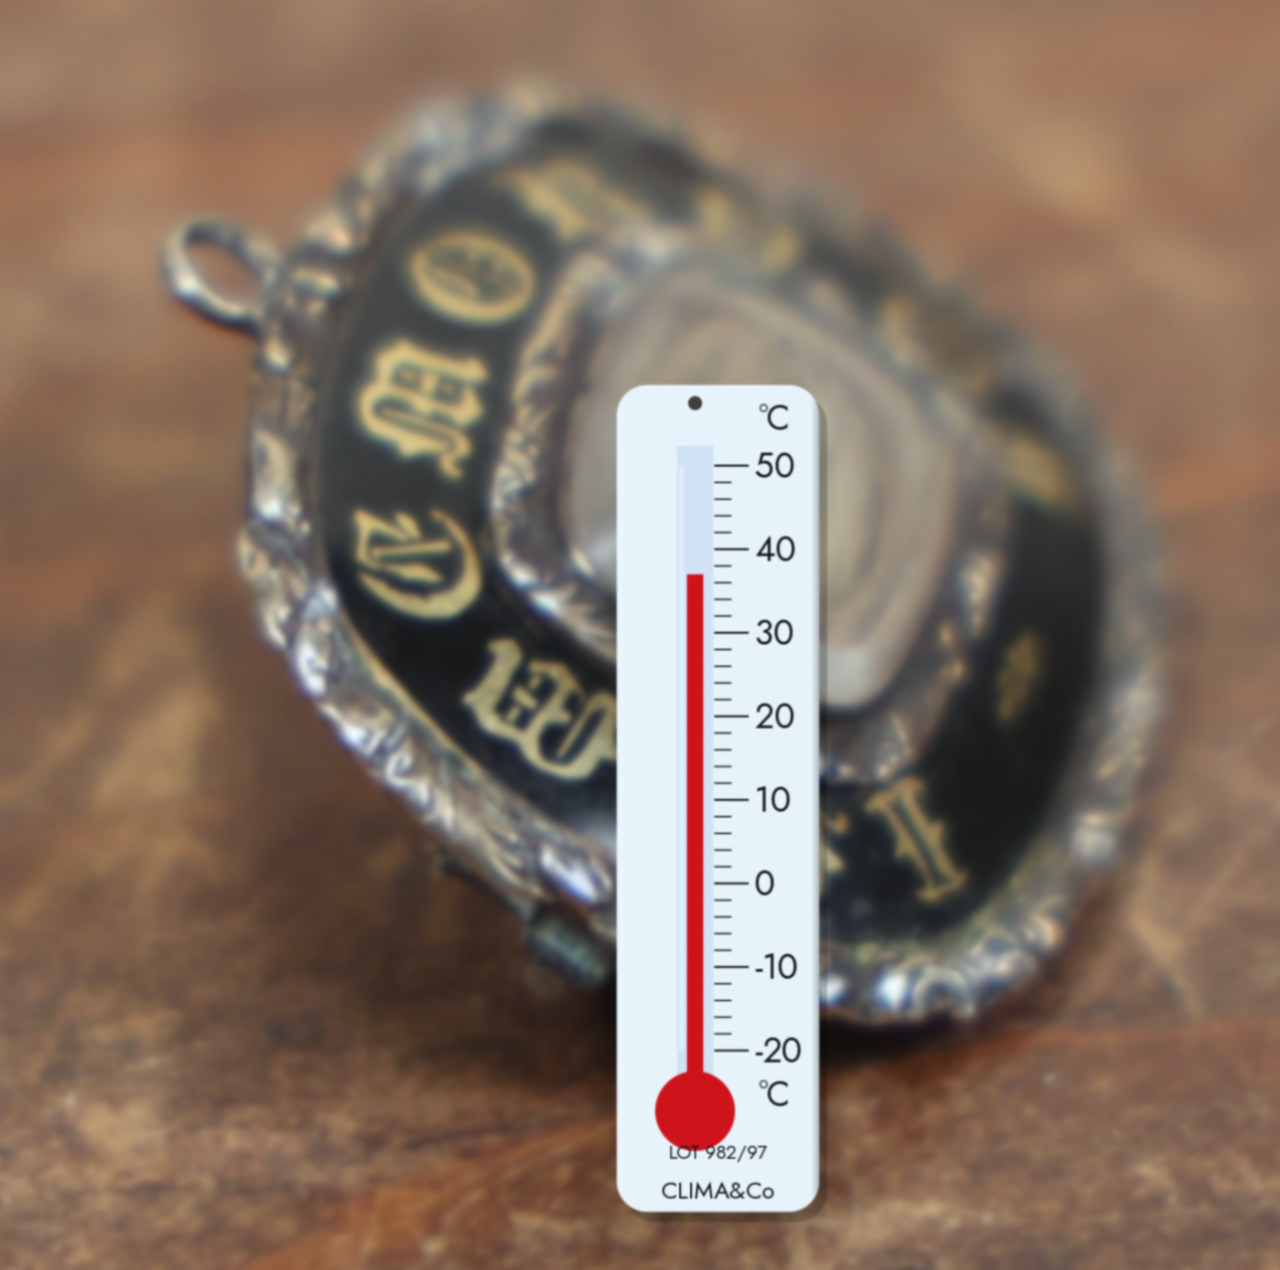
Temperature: 37°C
